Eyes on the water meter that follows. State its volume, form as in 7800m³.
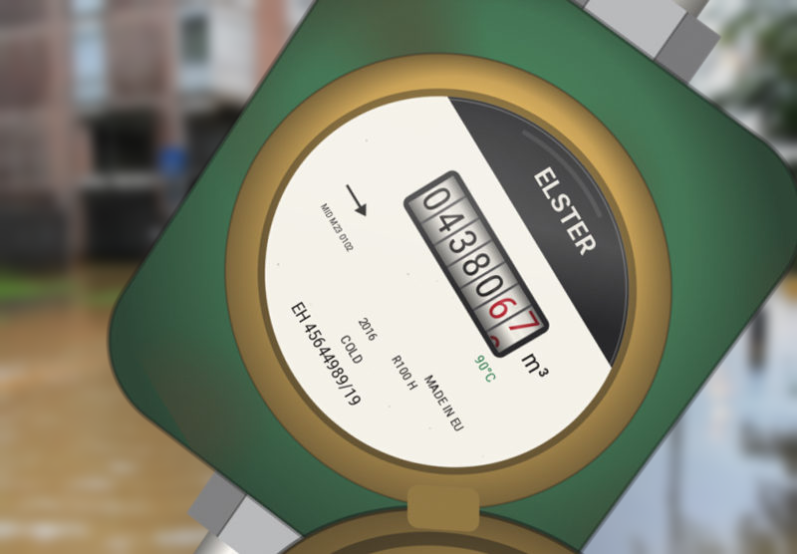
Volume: 4380.67m³
